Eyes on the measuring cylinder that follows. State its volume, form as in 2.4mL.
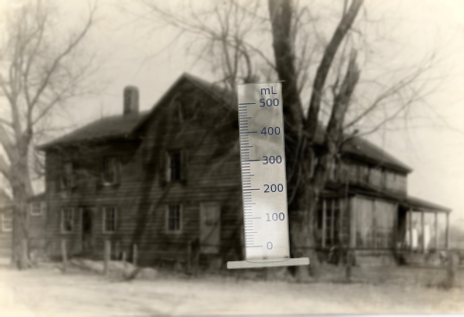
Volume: 300mL
